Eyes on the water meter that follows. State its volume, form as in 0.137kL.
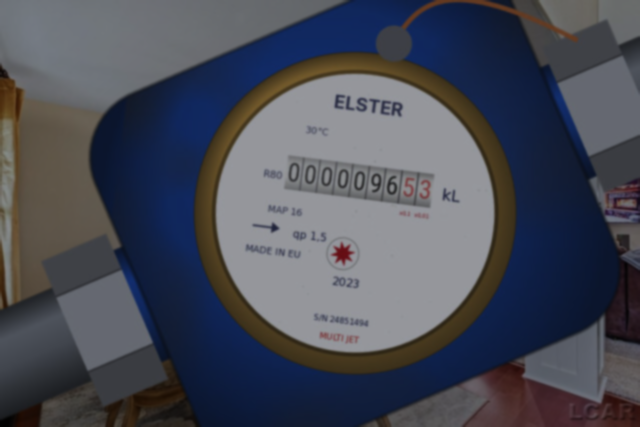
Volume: 96.53kL
